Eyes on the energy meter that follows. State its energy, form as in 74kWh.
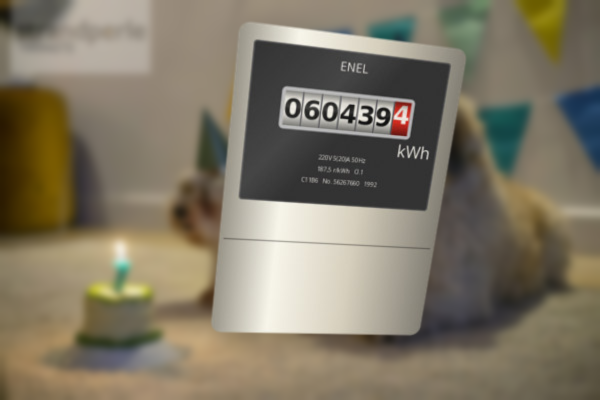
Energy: 60439.4kWh
